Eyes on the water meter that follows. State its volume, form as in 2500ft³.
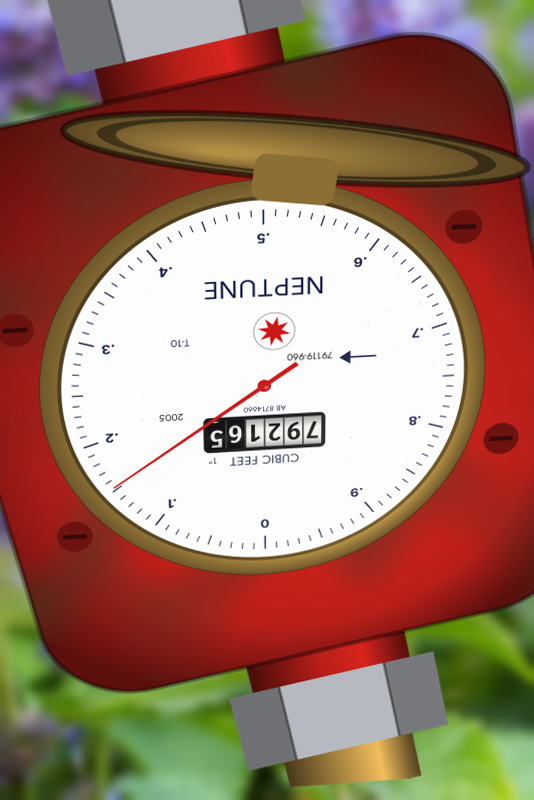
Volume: 792165.15ft³
